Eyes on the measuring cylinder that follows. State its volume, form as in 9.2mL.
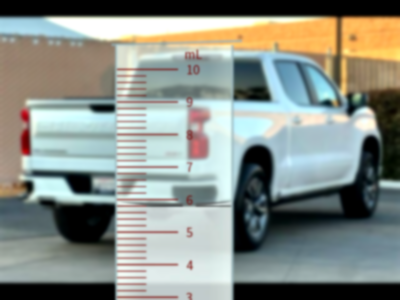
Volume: 5.8mL
